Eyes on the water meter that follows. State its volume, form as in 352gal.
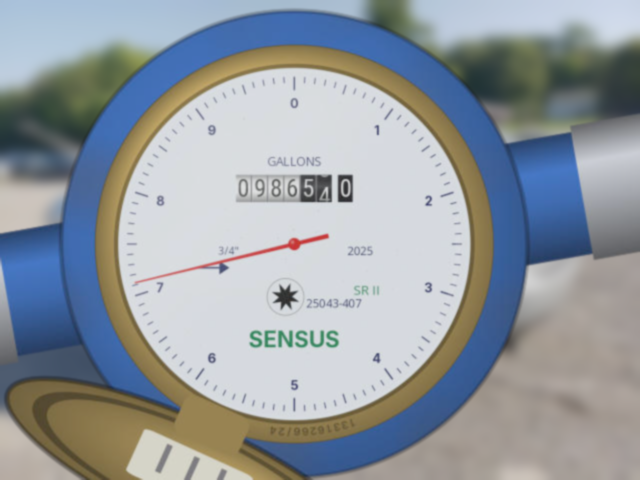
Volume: 986537.1gal
